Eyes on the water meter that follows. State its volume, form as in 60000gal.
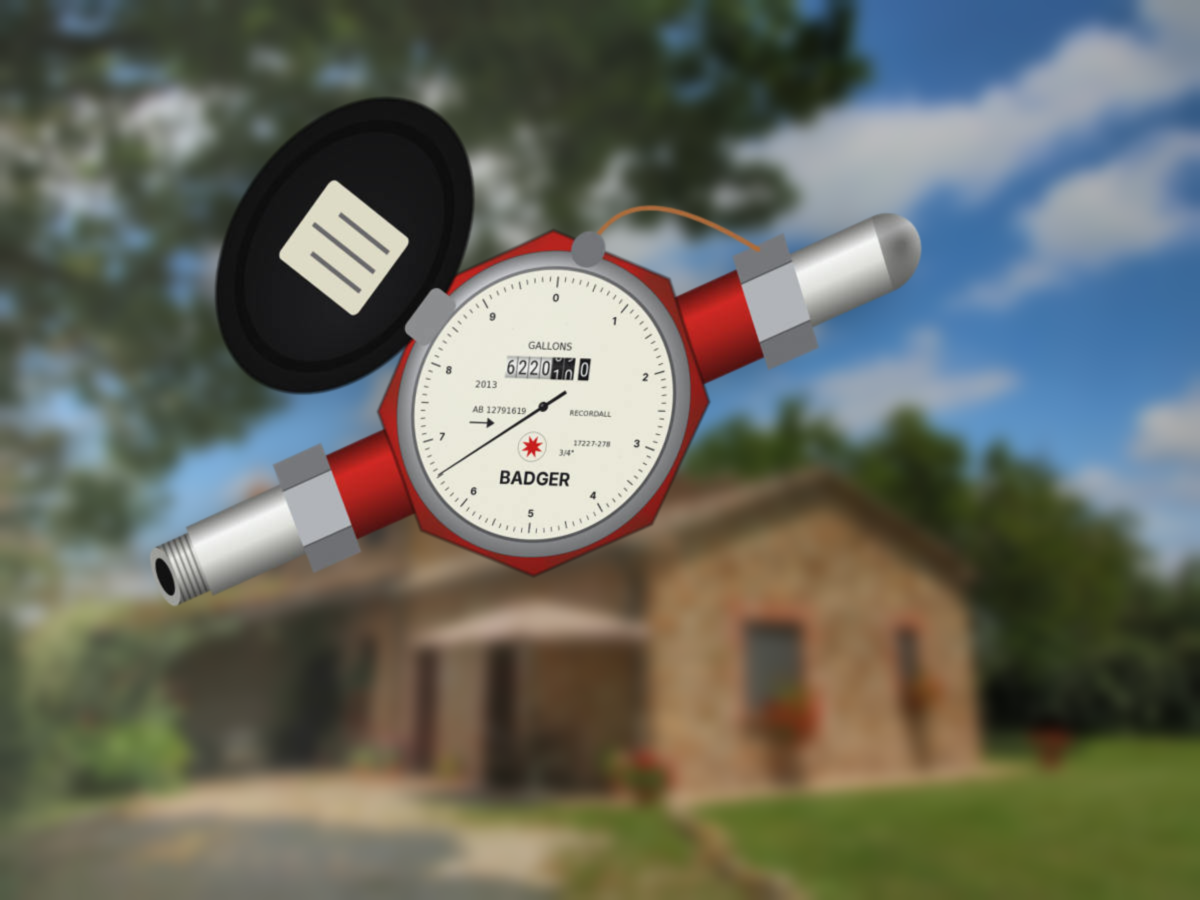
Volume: 6220096.5gal
